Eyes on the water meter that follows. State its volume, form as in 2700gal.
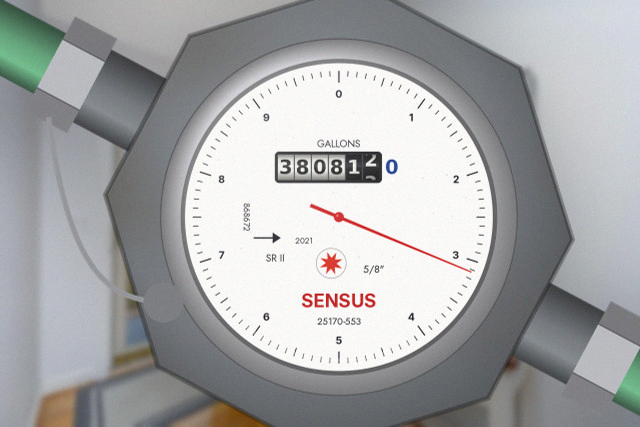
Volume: 3808123.1gal
